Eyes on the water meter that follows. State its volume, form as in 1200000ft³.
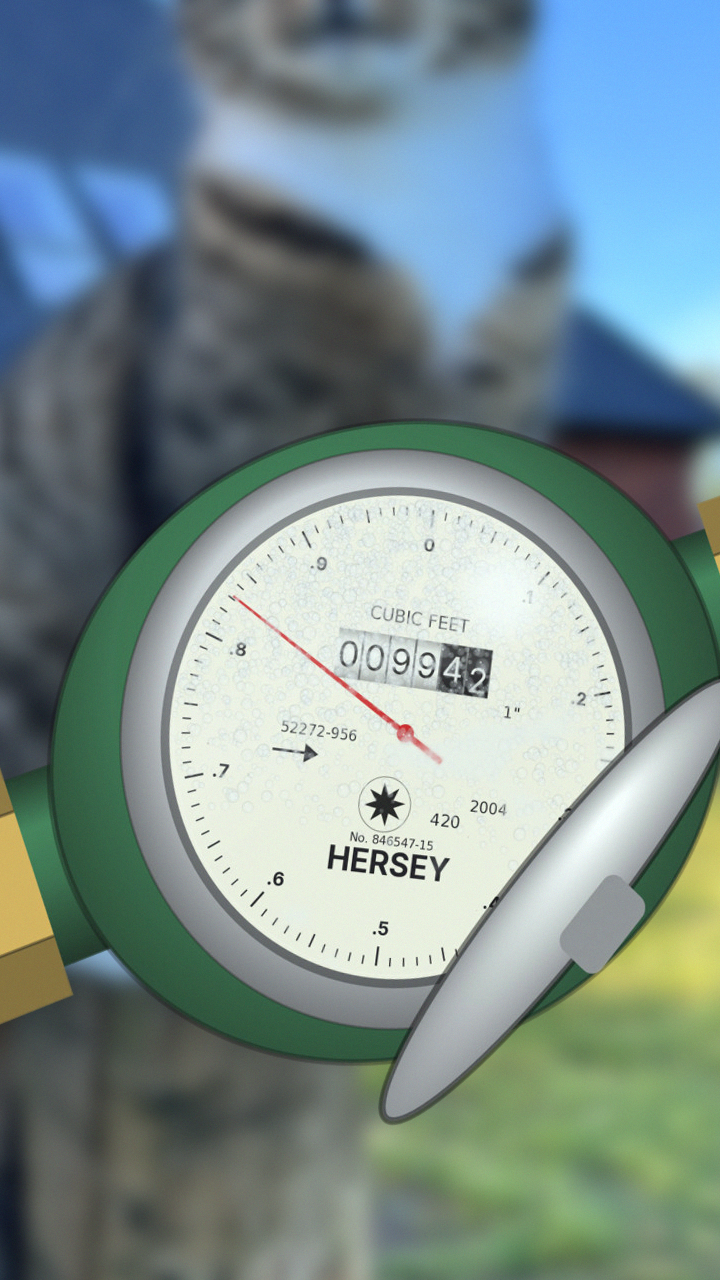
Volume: 9941.83ft³
